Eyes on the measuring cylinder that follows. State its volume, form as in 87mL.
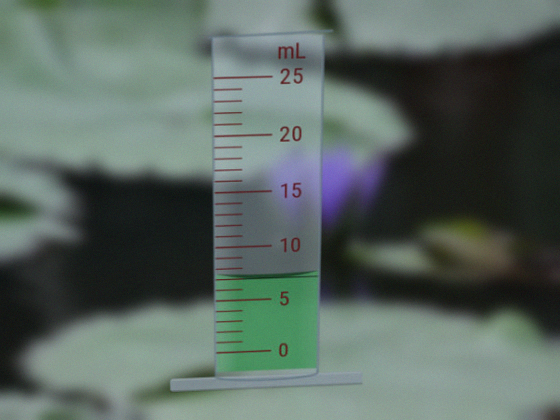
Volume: 7mL
